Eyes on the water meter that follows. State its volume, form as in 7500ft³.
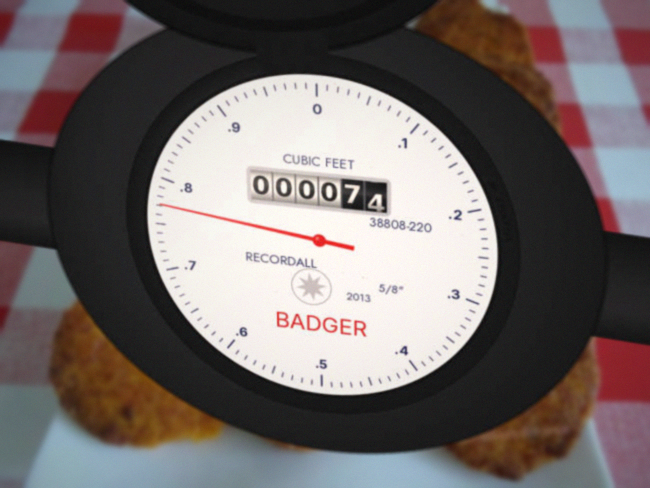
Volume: 73.77ft³
